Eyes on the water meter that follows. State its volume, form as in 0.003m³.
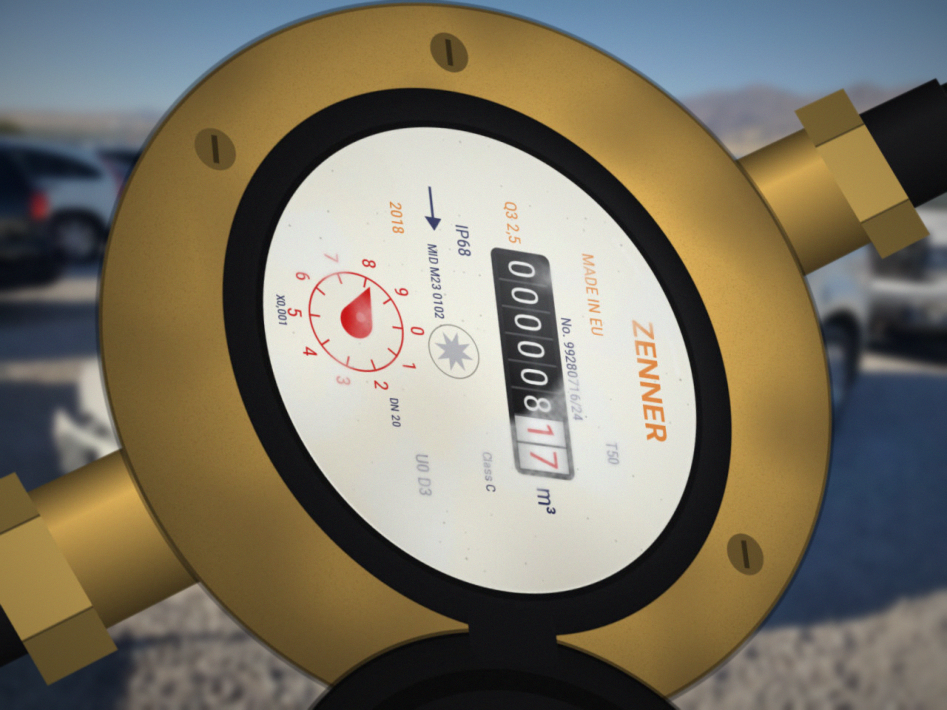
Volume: 8.178m³
